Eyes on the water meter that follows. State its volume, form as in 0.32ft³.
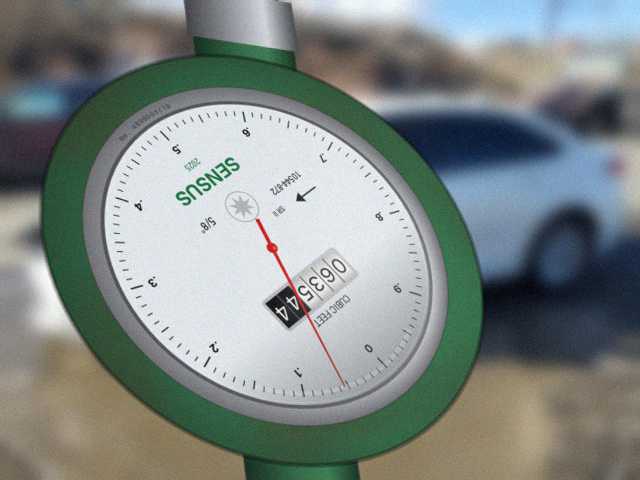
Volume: 63544.05ft³
